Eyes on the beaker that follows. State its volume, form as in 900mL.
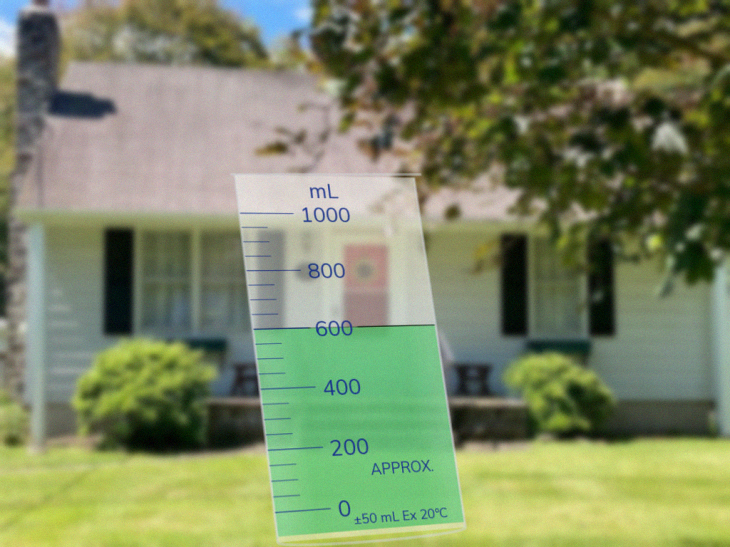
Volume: 600mL
